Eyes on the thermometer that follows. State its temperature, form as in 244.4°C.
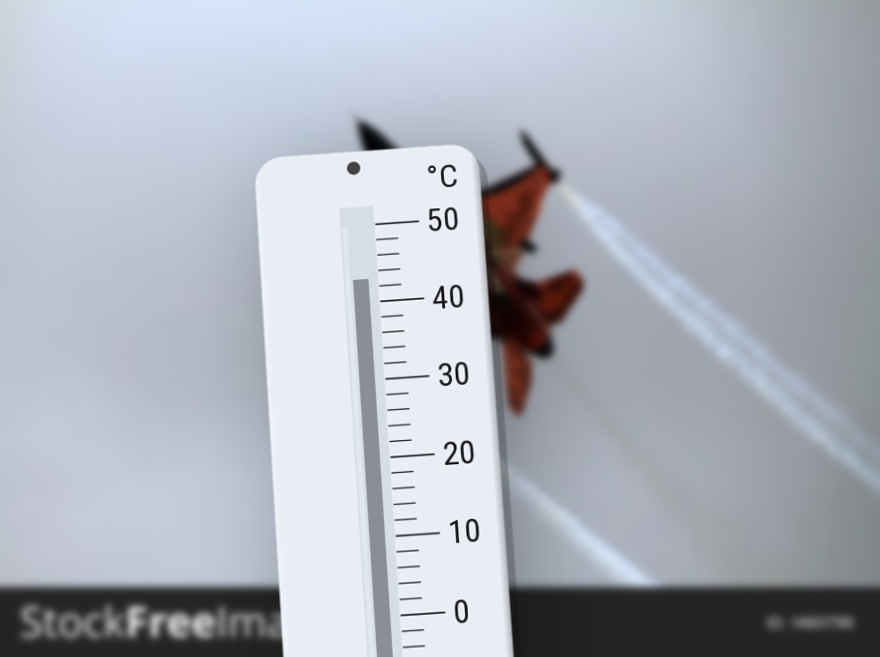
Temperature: 43°C
